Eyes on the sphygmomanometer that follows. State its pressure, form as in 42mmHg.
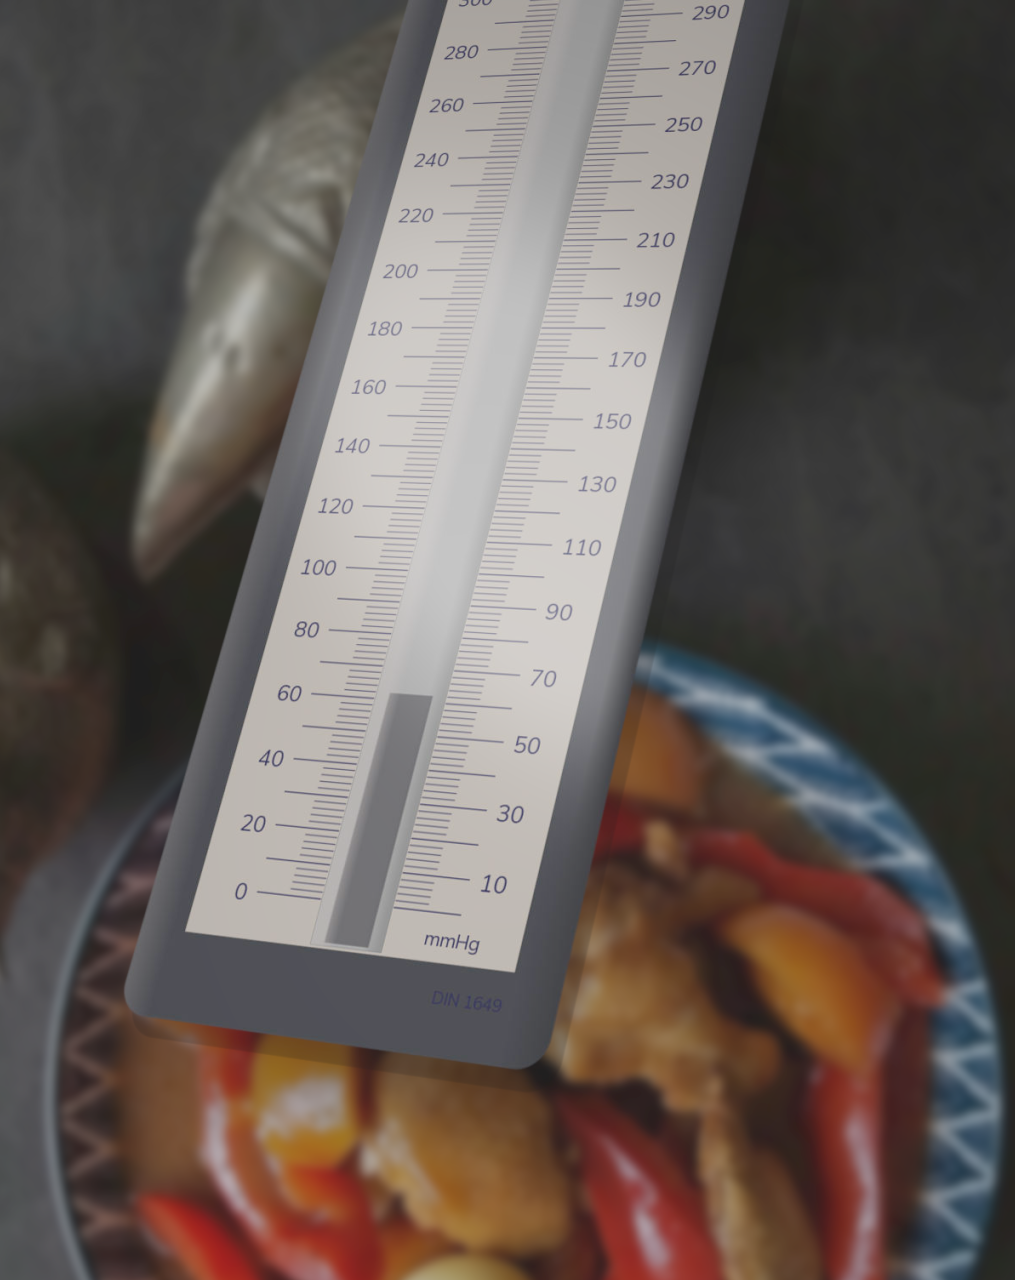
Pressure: 62mmHg
